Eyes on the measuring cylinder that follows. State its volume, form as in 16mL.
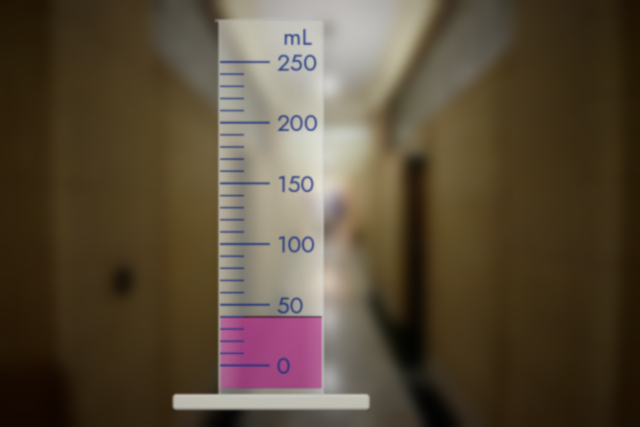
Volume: 40mL
